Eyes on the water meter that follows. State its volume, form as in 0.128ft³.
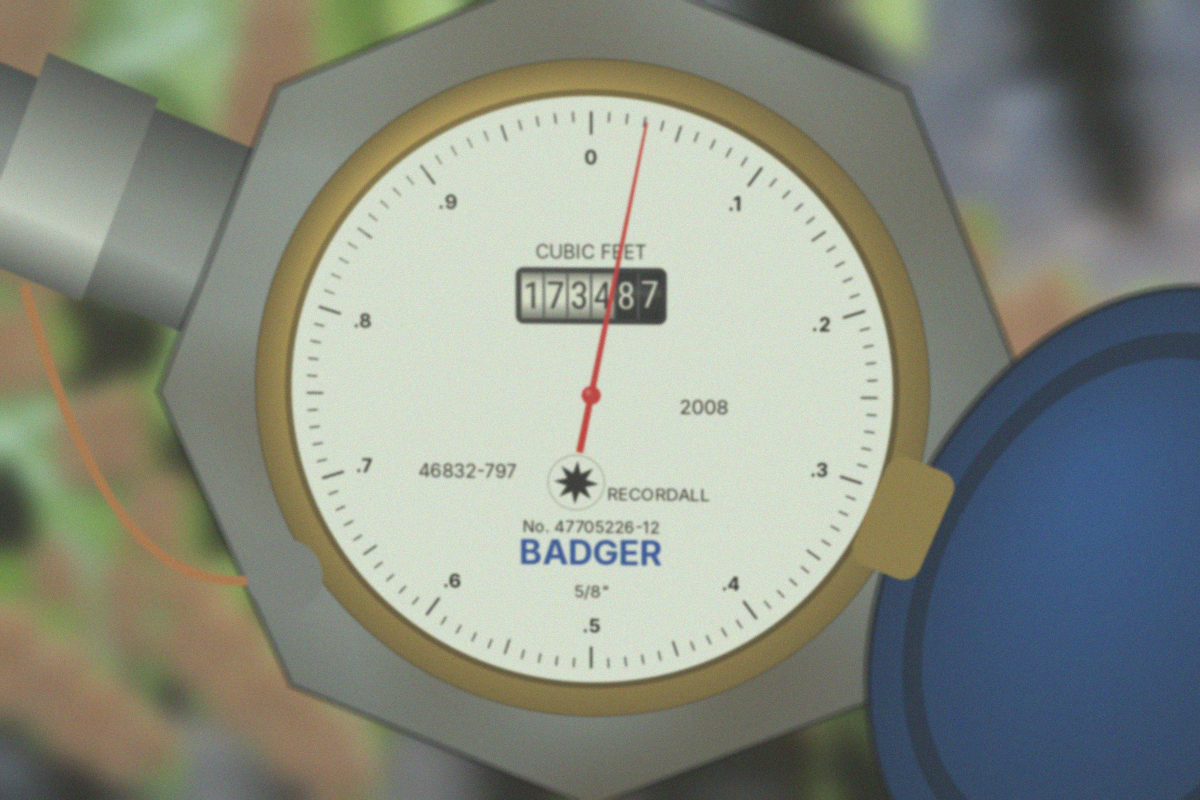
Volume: 173487.03ft³
